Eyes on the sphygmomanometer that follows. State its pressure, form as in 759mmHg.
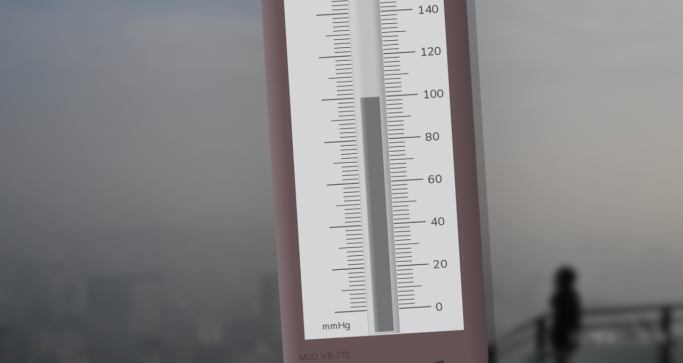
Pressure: 100mmHg
